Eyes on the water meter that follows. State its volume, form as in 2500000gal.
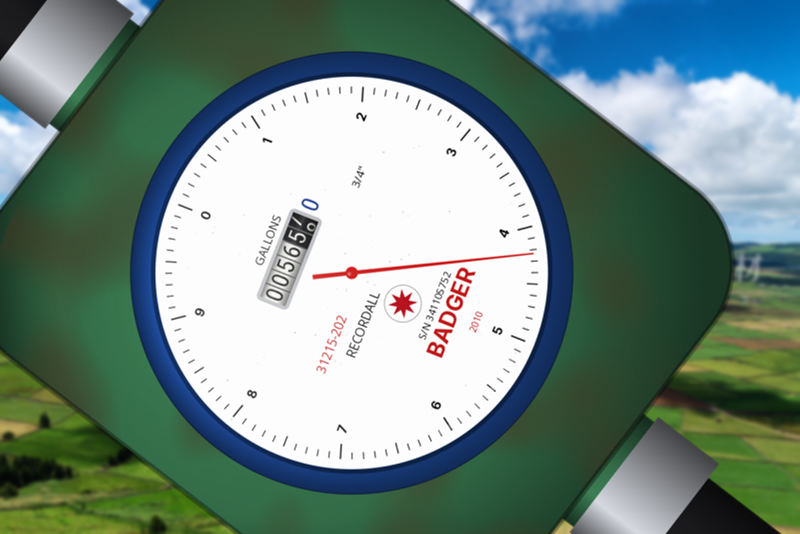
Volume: 56574.2gal
